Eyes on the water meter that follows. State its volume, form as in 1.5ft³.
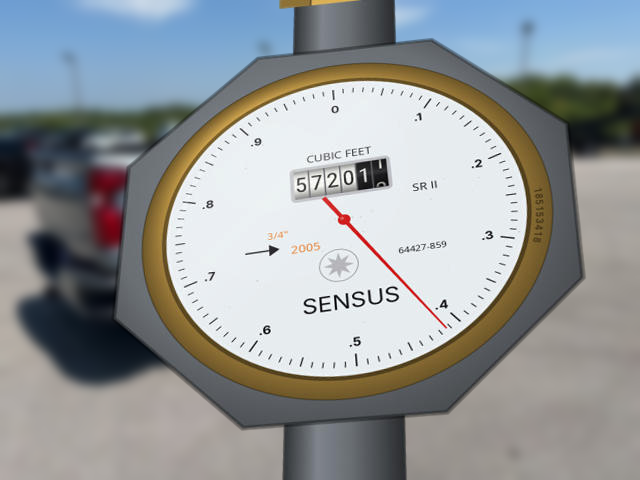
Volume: 572011.41ft³
